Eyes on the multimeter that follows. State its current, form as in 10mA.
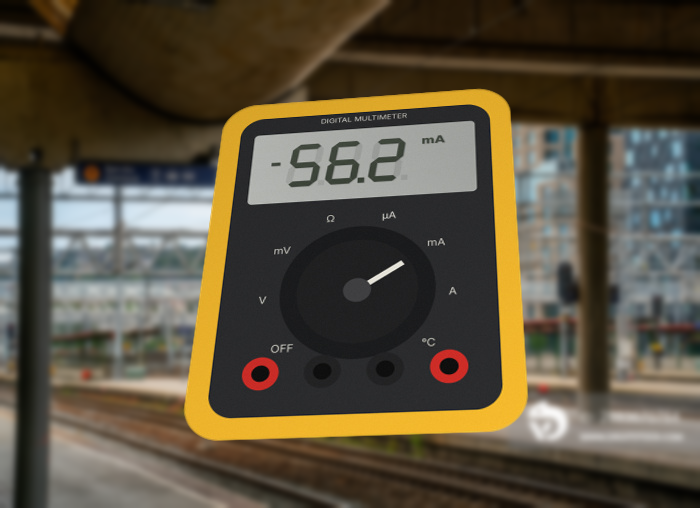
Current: -56.2mA
